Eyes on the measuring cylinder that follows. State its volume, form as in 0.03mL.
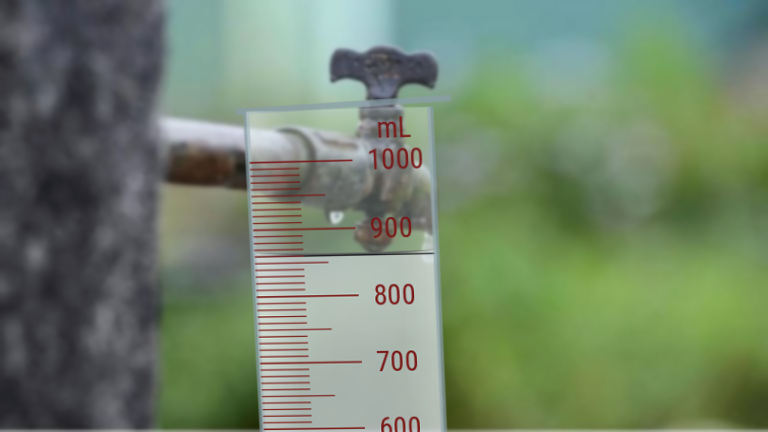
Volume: 860mL
